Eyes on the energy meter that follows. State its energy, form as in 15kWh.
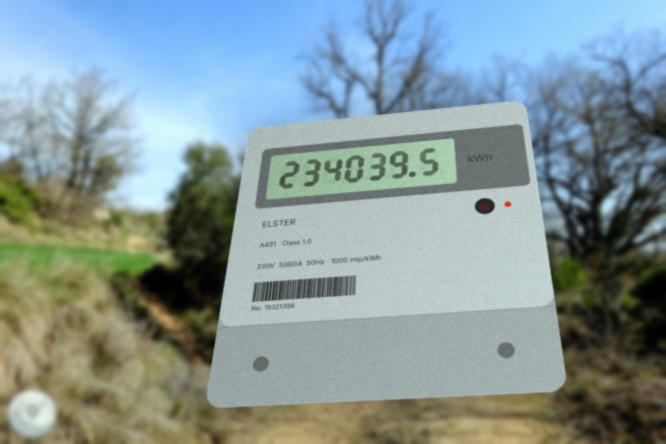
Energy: 234039.5kWh
